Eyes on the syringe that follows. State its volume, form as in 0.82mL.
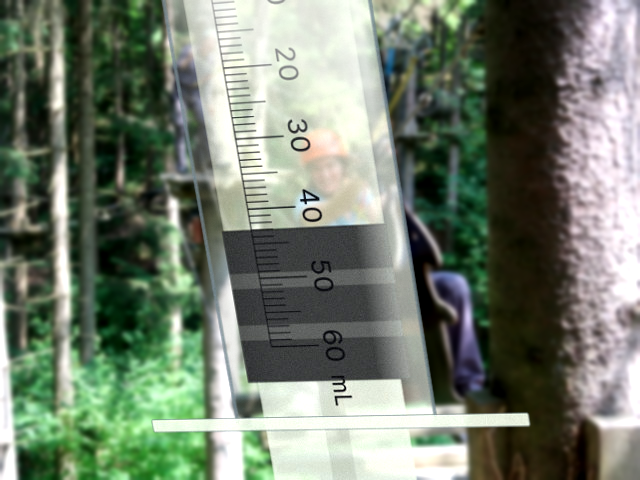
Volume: 43mL
